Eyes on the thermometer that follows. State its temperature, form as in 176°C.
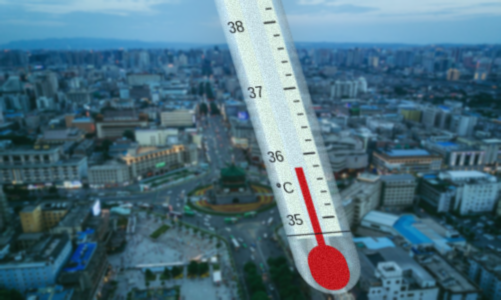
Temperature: 35.8°C
